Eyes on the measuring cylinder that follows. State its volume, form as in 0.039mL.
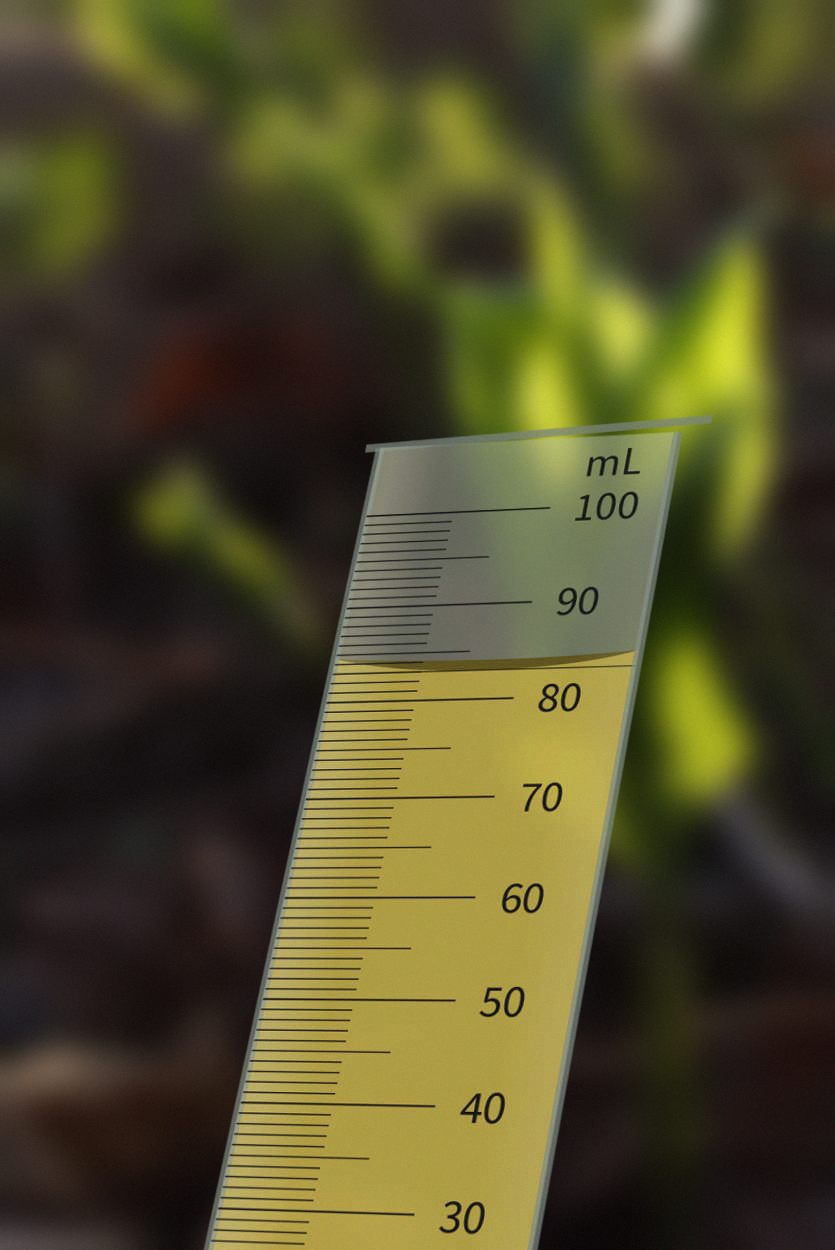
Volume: 83mL
